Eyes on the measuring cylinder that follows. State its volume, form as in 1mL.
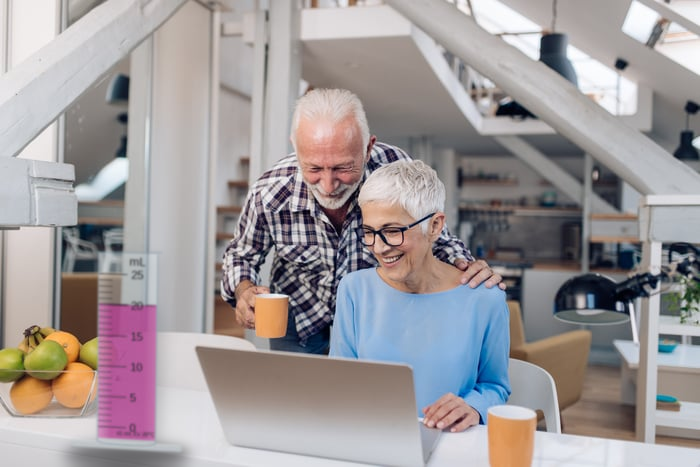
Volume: 20mL
